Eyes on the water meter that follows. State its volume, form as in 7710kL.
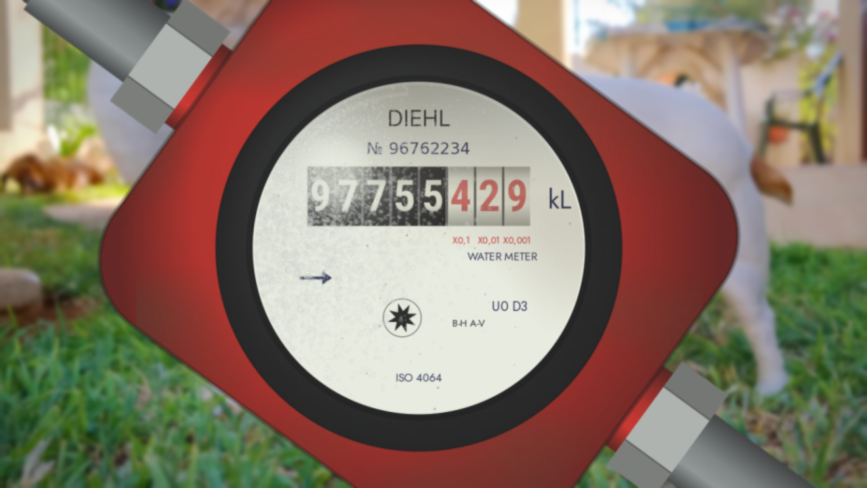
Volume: 97755.429kL
